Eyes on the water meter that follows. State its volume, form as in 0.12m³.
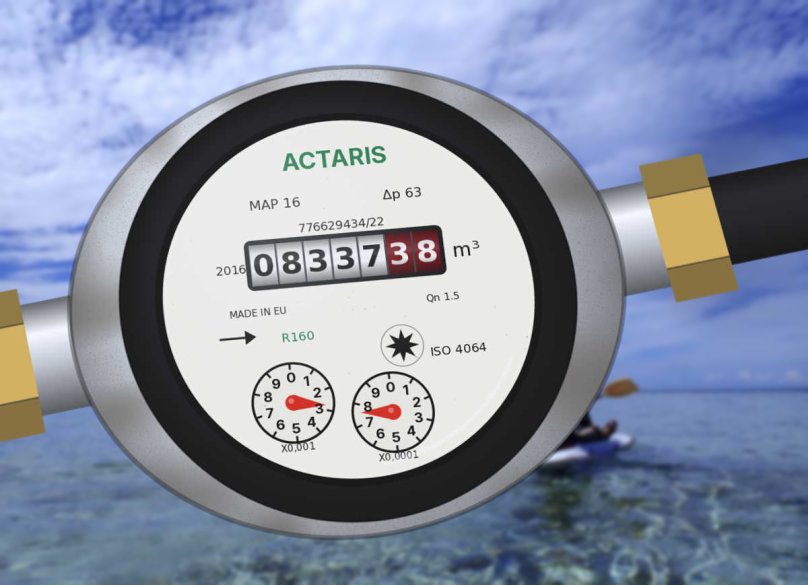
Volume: 8337.3827m³
